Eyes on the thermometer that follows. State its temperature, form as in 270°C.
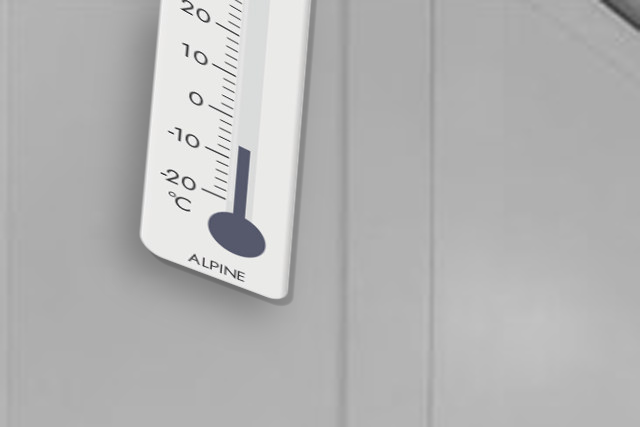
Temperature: -6°C
